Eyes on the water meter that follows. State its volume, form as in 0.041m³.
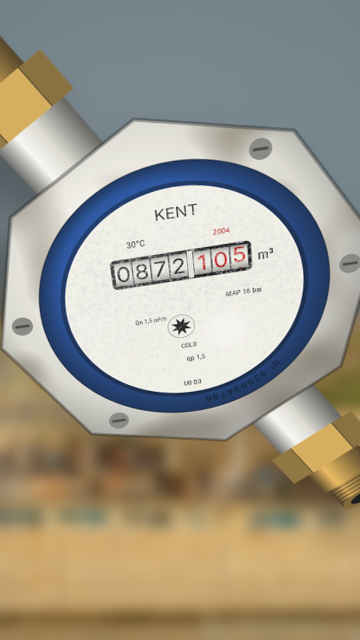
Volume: 872.105m³
